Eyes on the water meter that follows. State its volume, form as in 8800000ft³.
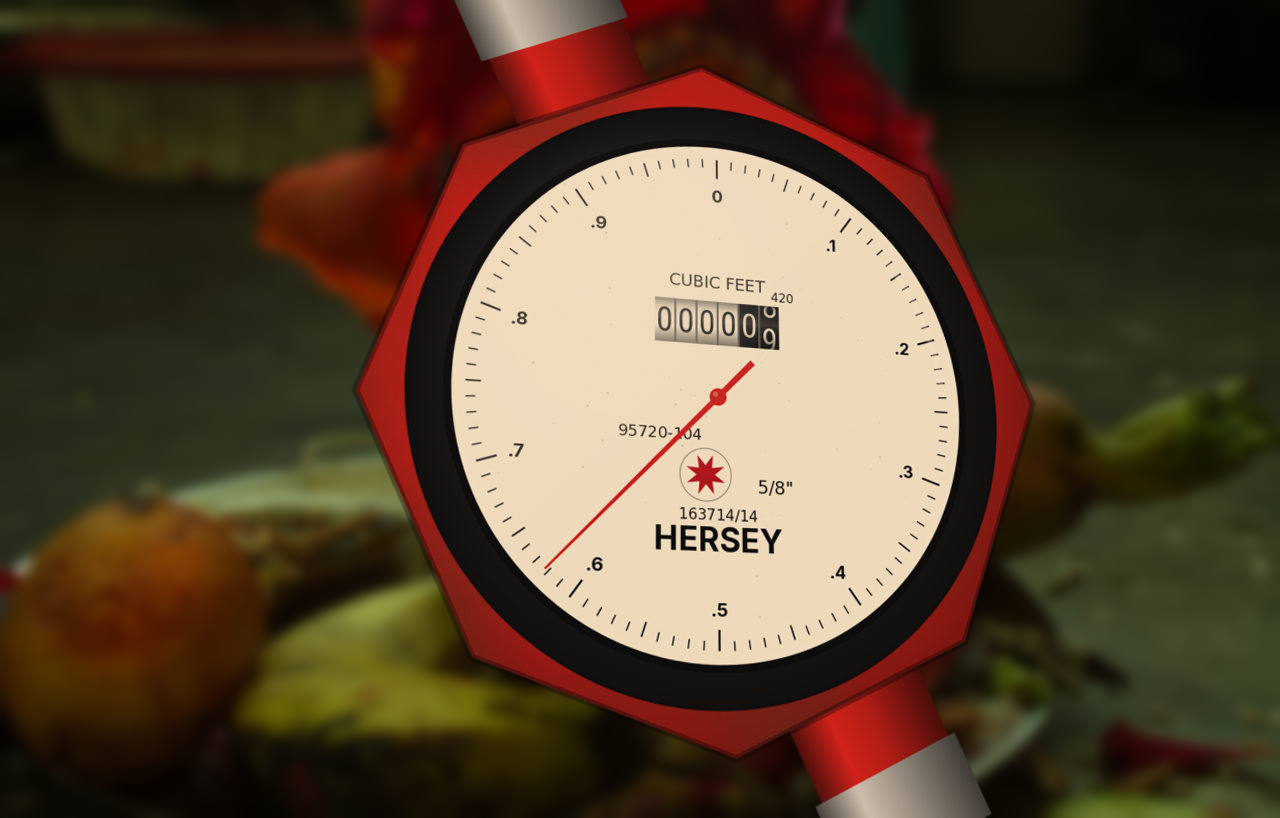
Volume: 8.62ft³
